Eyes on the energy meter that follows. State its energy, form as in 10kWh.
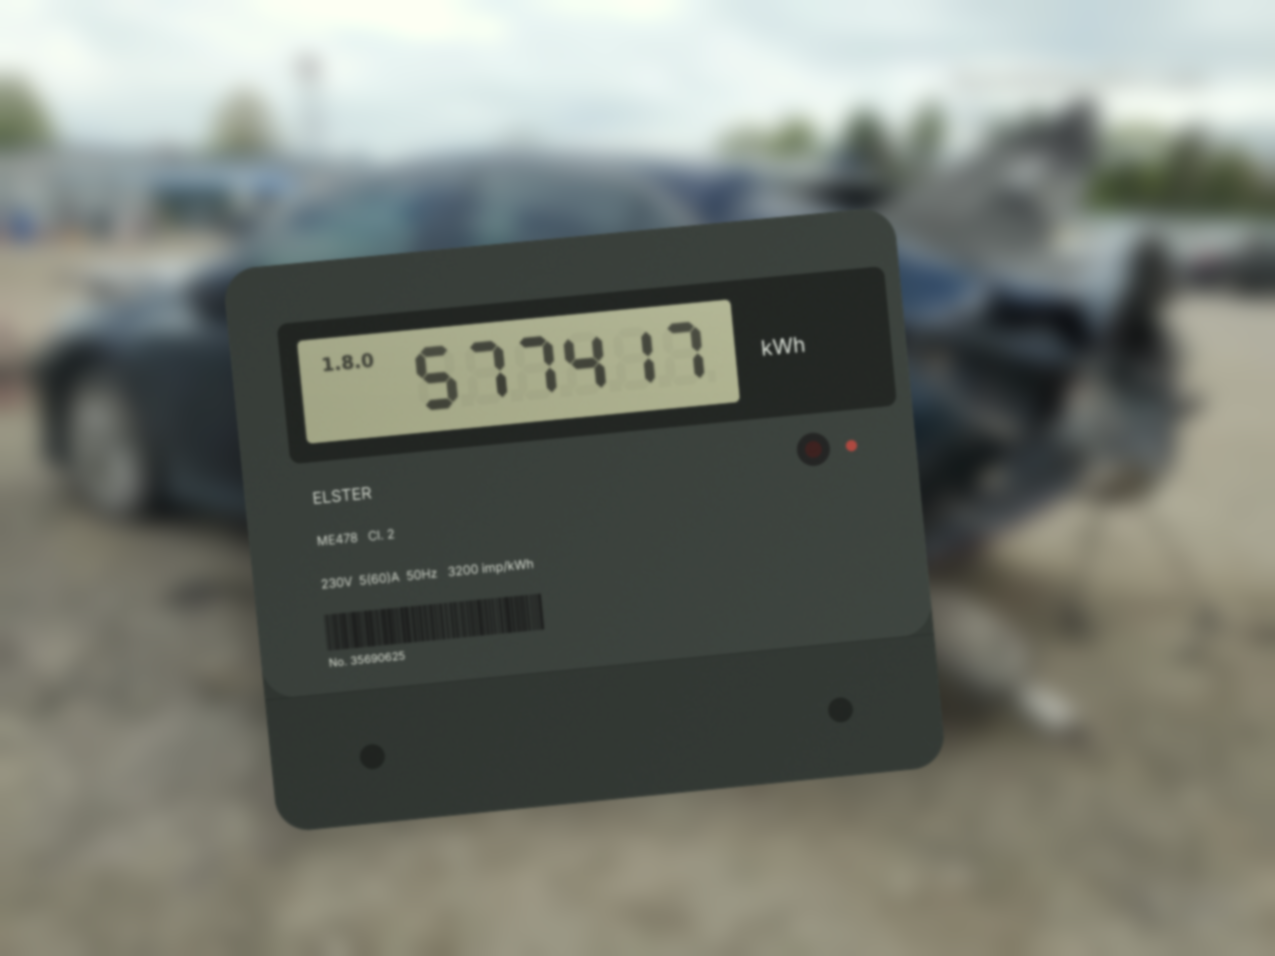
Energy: 577417kWh
